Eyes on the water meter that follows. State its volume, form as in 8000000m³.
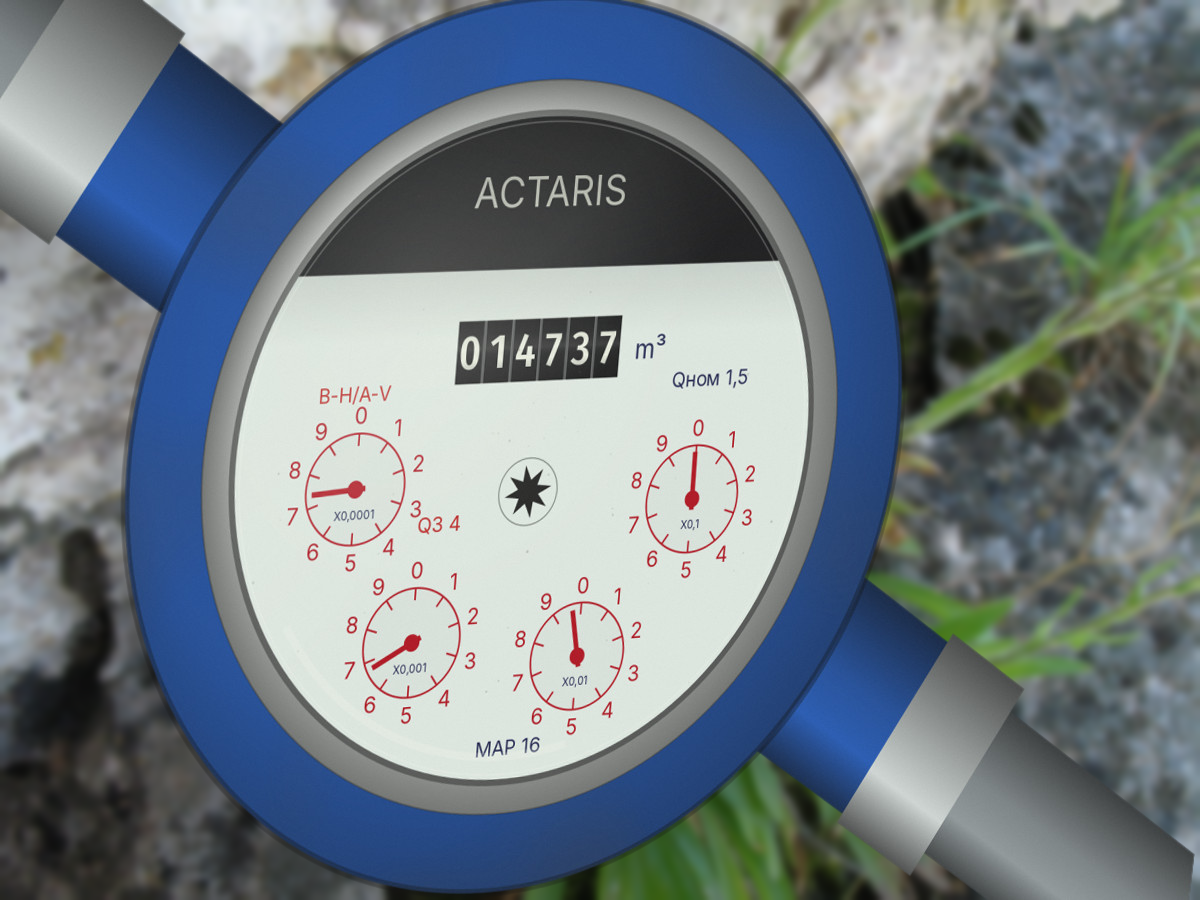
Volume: 14736.9967m³
